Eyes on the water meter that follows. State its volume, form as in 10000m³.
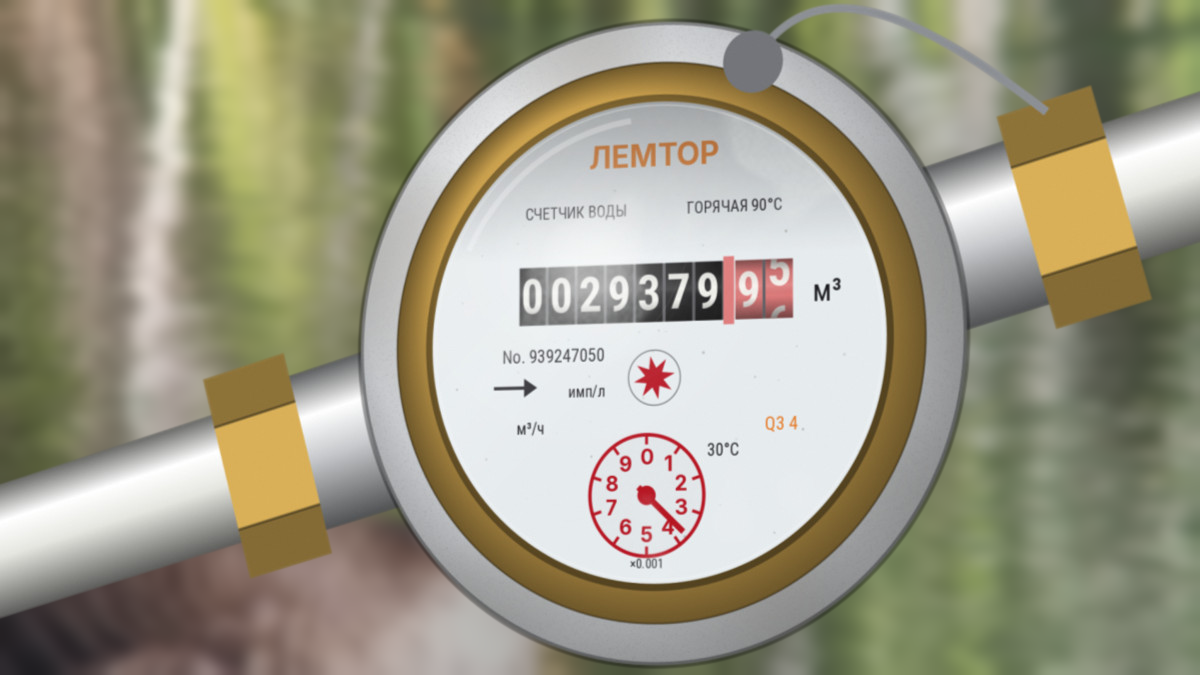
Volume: 29379.953m³
